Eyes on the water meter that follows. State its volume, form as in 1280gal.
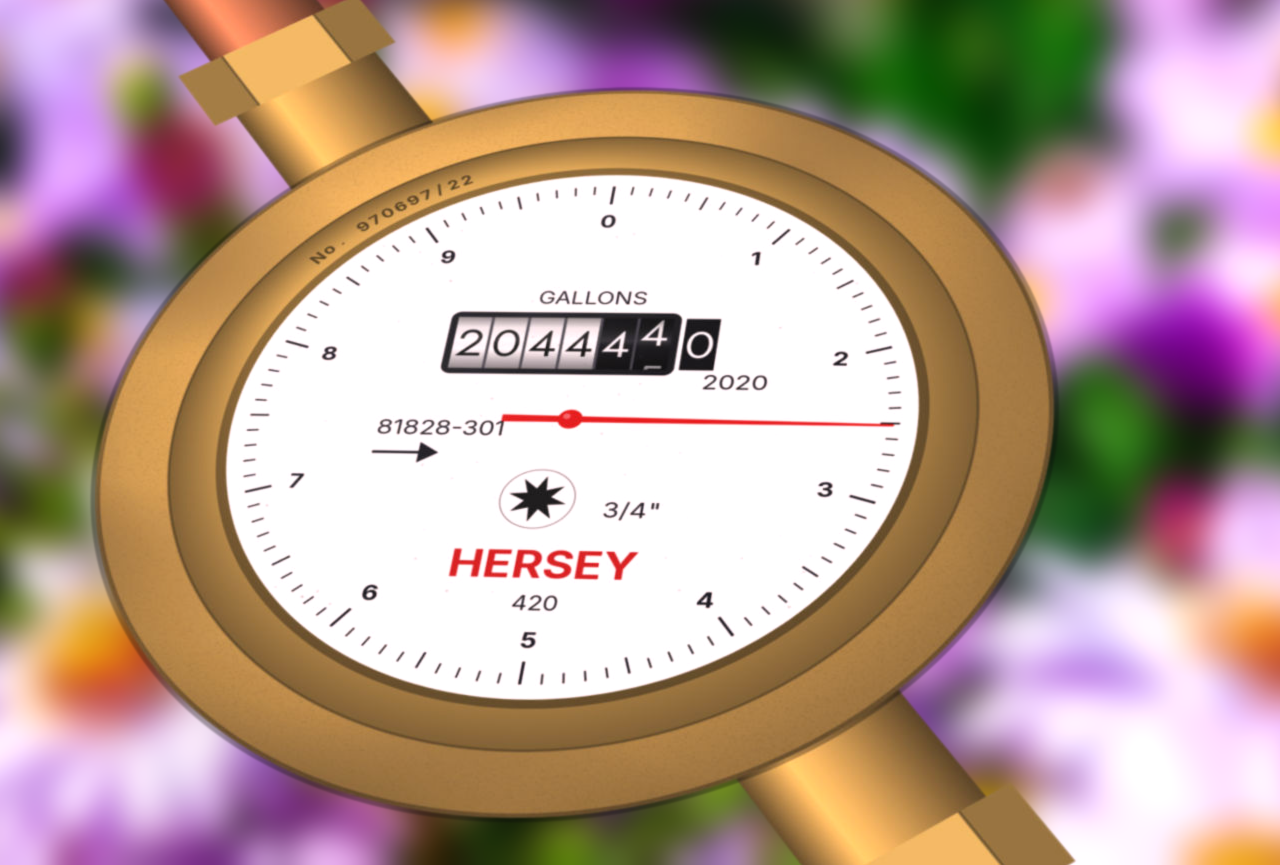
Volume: 2044442.5gal
